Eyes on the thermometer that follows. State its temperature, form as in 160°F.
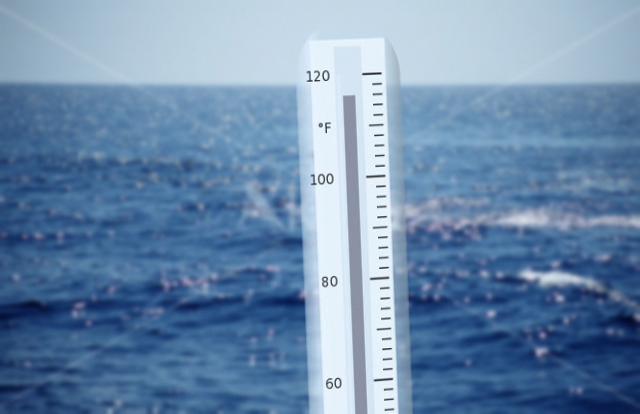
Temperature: 116°F
